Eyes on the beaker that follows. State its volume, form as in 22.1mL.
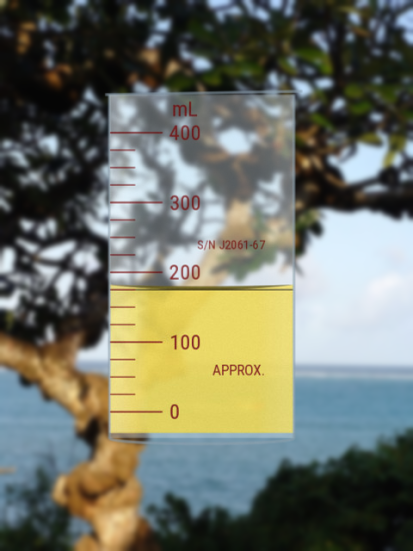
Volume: 175mL
